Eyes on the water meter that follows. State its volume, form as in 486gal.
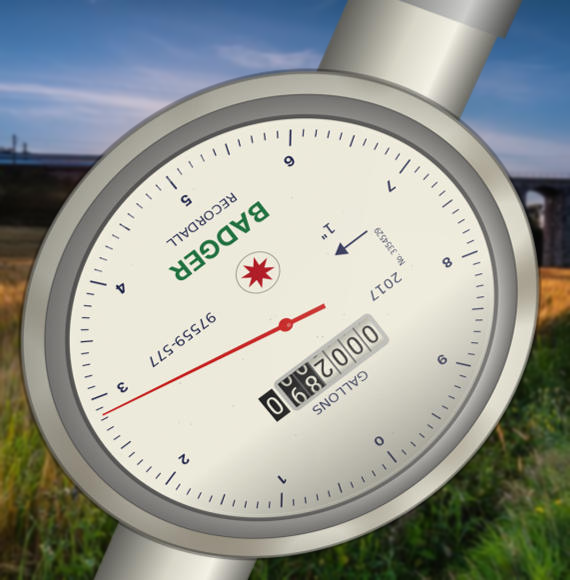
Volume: 2892.8gal
